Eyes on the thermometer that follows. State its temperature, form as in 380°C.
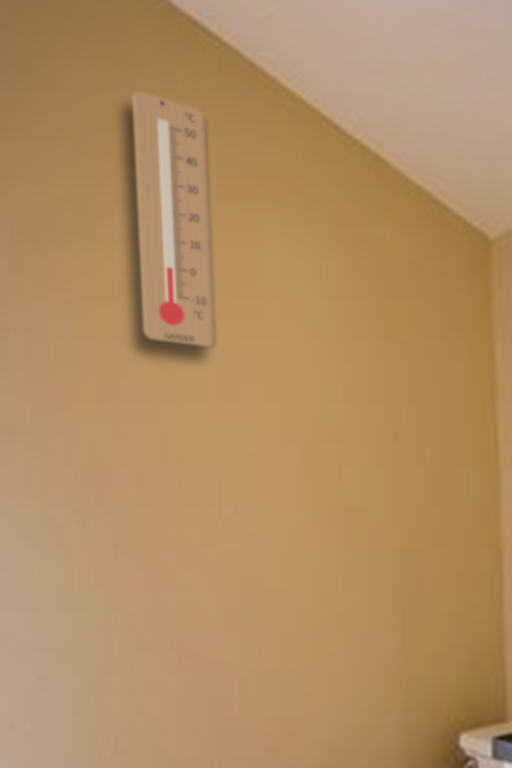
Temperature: 0°C
